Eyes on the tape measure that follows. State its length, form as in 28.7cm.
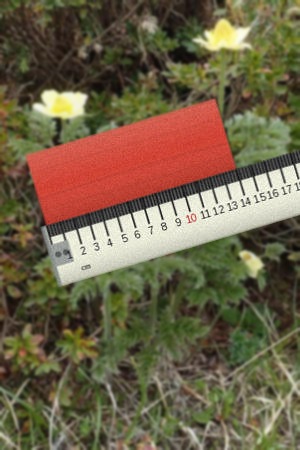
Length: 14cm
